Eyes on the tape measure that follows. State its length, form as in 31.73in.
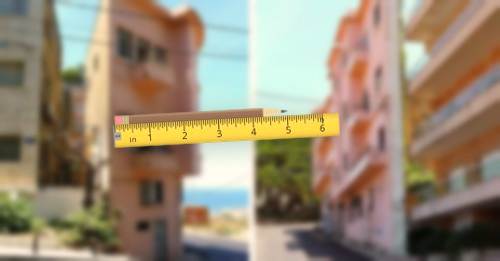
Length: 5in
